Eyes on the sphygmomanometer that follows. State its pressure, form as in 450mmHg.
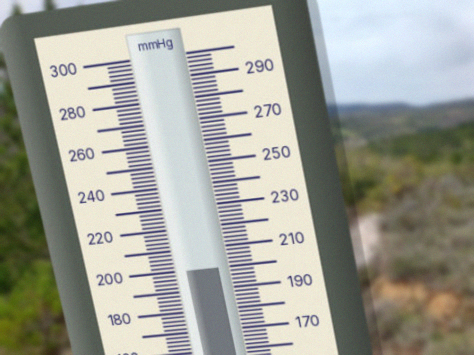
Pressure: 200mmHg
